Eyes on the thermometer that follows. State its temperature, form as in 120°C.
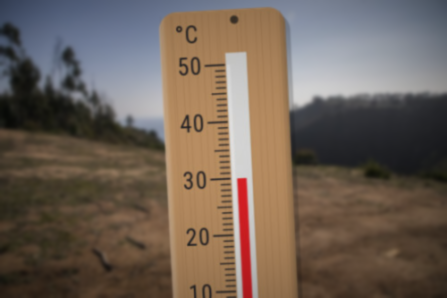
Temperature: 30°C
